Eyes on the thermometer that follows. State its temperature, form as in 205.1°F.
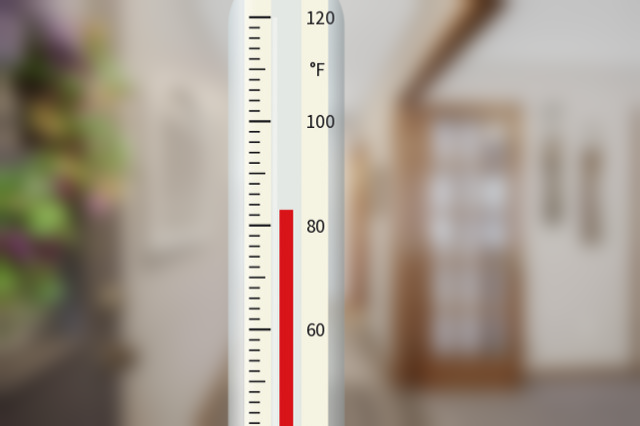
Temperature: 83°F
